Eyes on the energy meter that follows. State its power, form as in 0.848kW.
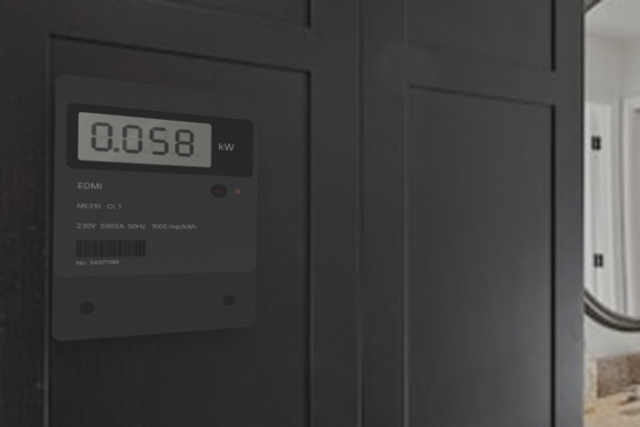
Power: 0.058kW
